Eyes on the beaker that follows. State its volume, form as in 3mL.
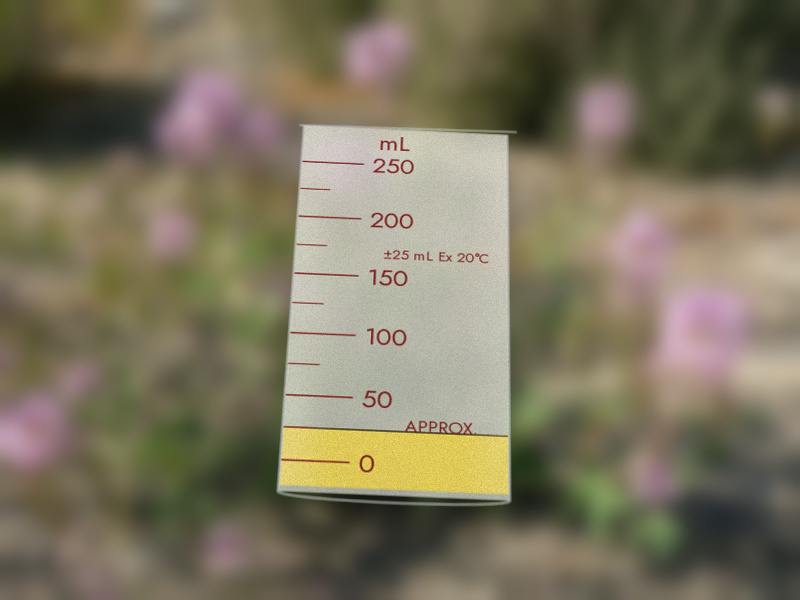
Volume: 25mL
